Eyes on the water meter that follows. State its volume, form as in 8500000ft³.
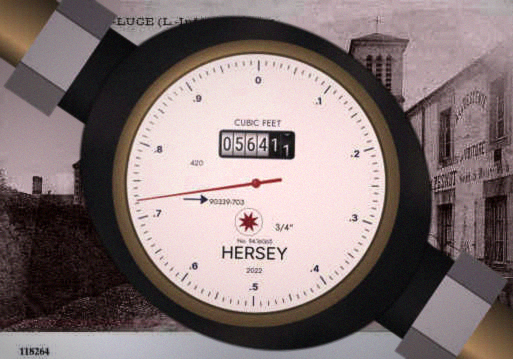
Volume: 56410.72ft³
